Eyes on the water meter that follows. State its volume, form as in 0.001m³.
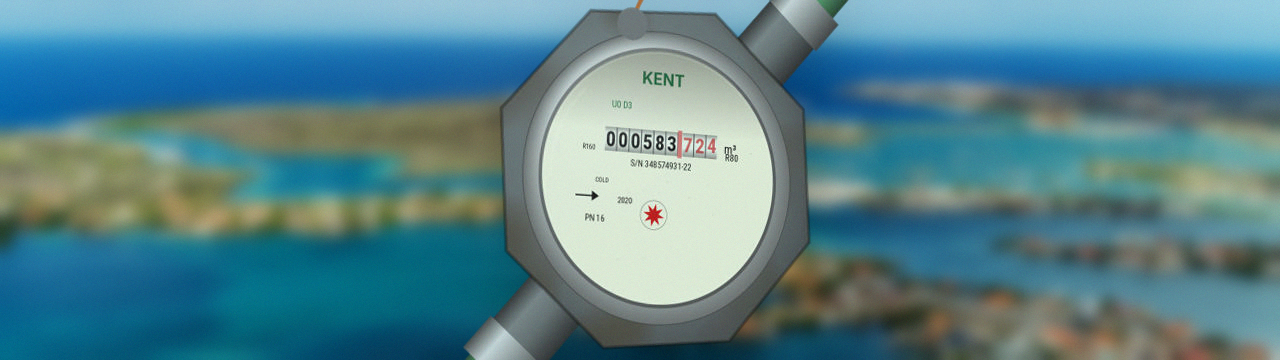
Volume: 583.724m³
